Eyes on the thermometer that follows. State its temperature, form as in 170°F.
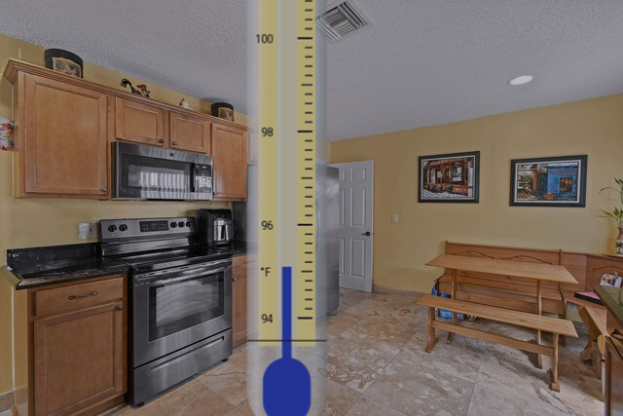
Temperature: 95.1°F
